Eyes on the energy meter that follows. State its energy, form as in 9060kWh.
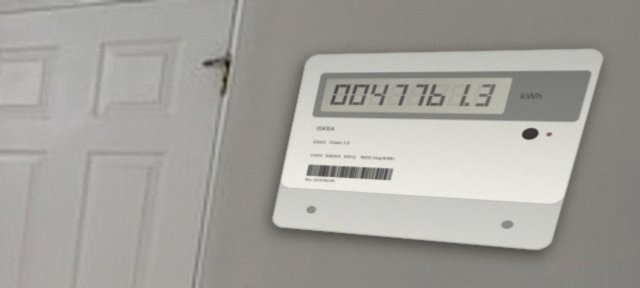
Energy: 47761.3kWh
